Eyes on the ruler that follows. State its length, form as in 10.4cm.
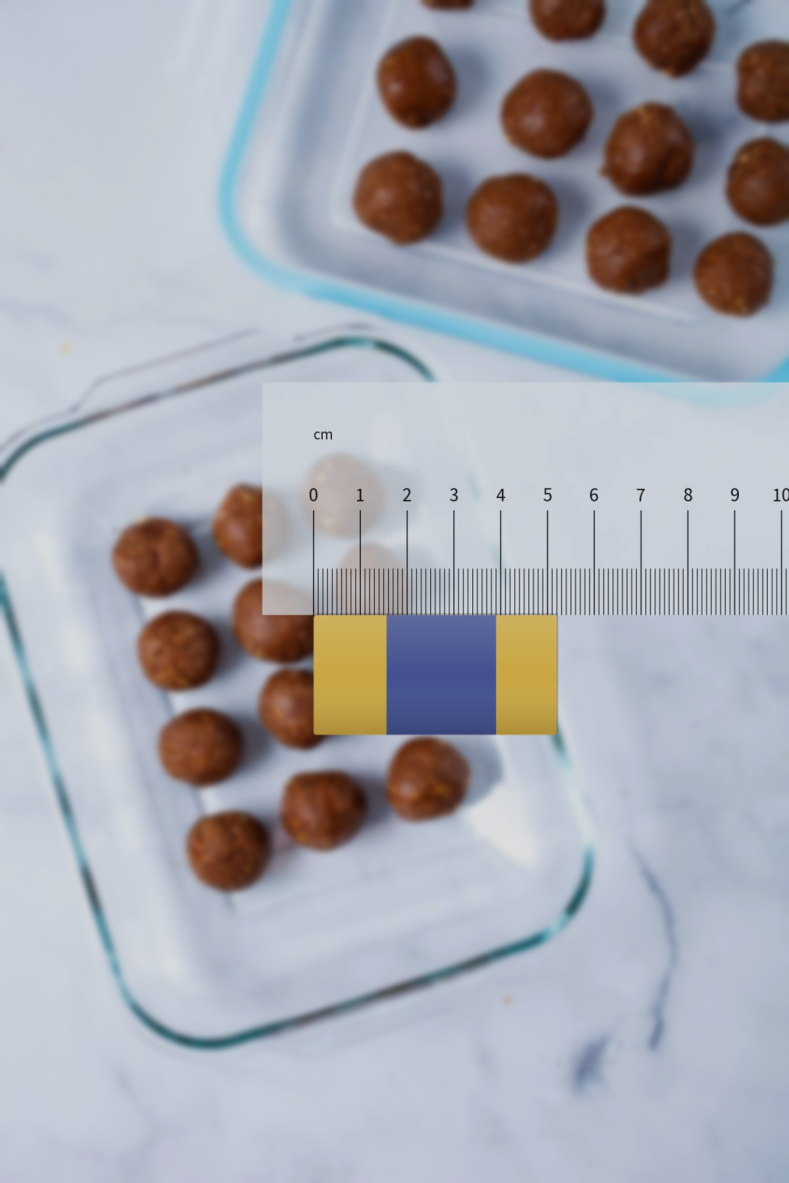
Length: 5.2cm
